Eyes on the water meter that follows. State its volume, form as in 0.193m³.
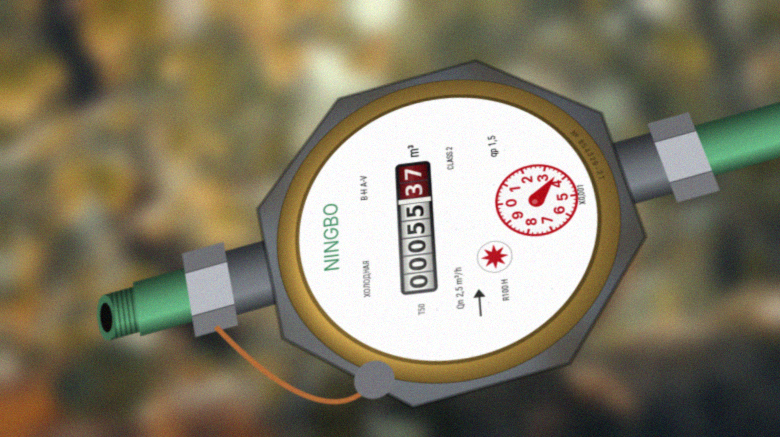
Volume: 55.373m³
